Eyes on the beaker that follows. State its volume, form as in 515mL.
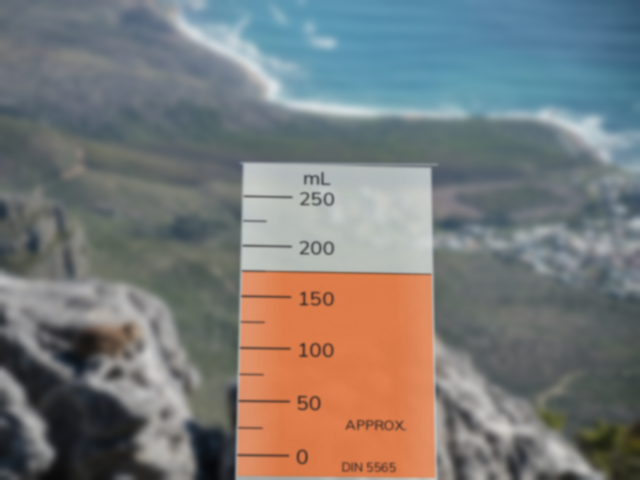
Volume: 175mL
